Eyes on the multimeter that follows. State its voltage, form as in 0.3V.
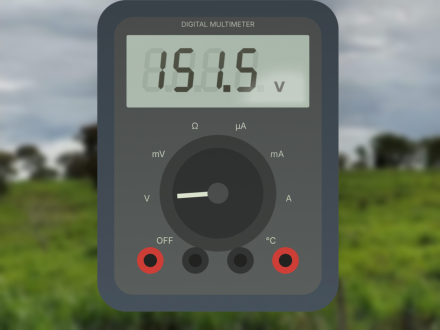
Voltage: 151.5V
